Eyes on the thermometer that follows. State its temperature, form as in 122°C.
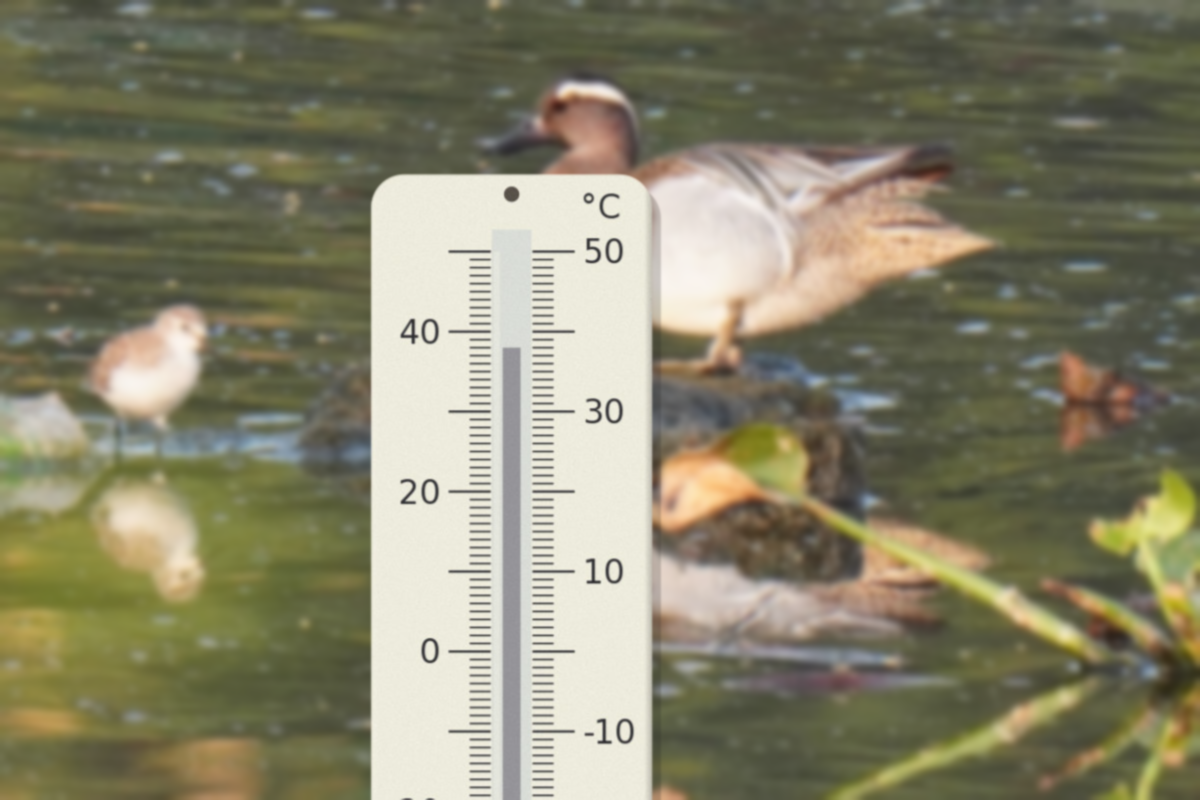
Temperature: 38°C
